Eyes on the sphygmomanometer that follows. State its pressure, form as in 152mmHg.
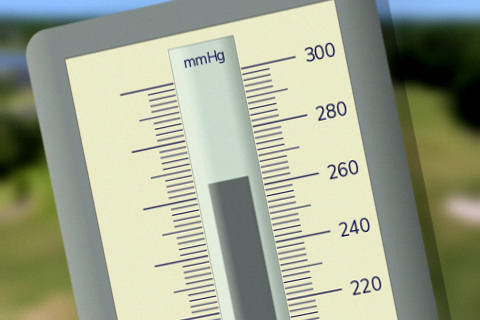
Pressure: 264mmHg
